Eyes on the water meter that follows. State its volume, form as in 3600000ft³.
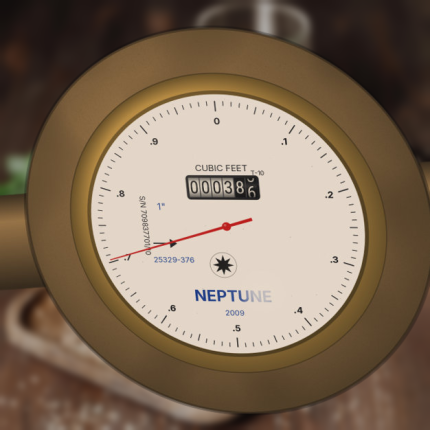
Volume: 385.70ft³
